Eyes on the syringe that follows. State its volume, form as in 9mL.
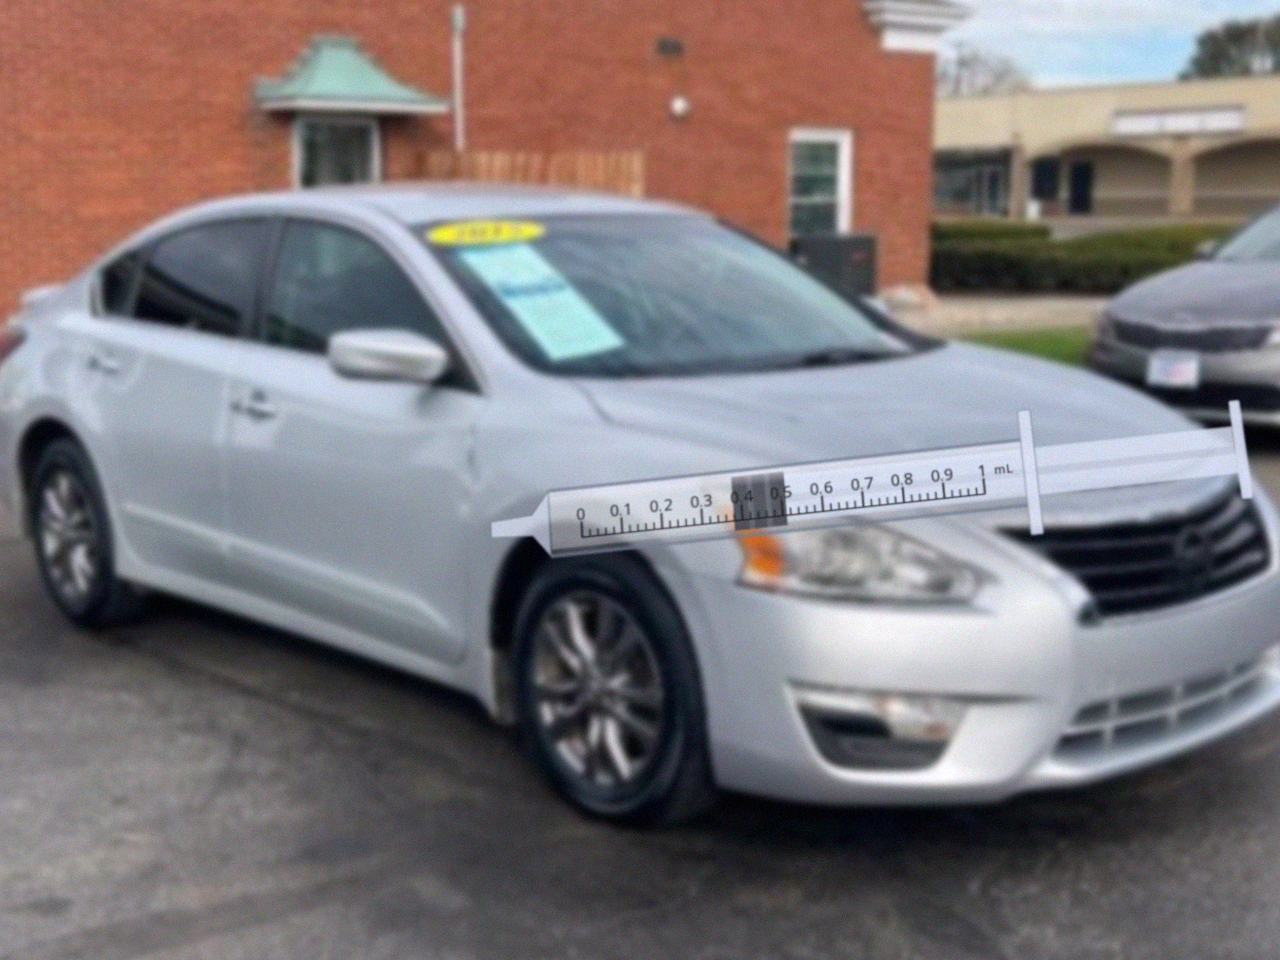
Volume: 0.38mL
